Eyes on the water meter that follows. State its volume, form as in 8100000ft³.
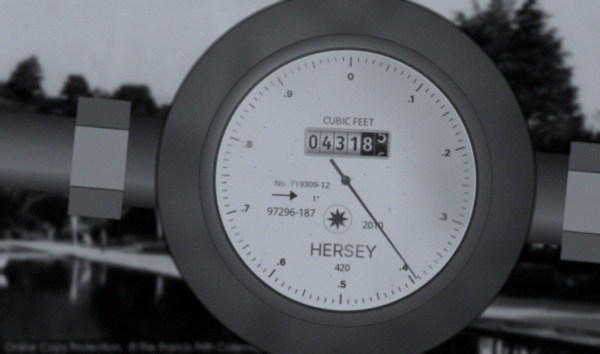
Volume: 43185.39ft³
